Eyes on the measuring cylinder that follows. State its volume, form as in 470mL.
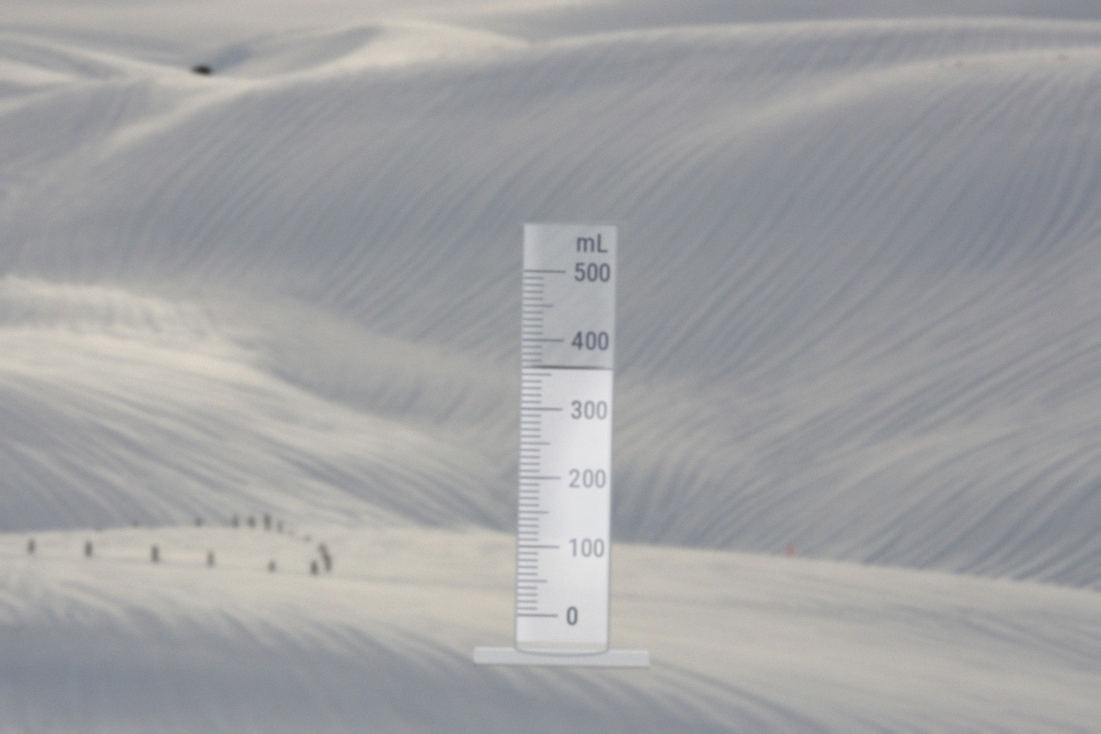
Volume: 360mL
